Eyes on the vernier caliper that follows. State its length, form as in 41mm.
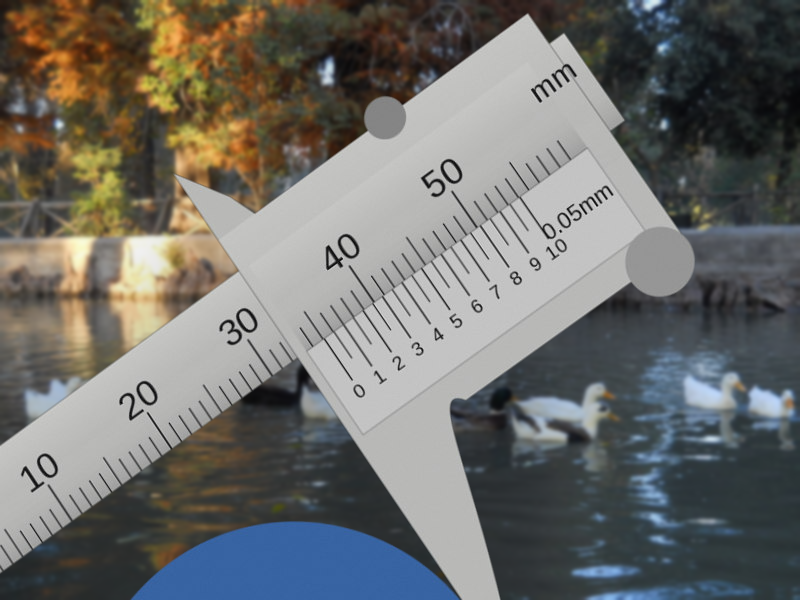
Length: 35.1mm
